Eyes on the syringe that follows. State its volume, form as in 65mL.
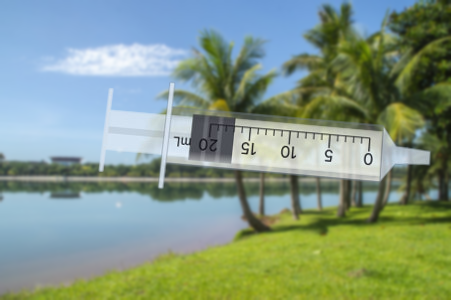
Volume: 17mL
